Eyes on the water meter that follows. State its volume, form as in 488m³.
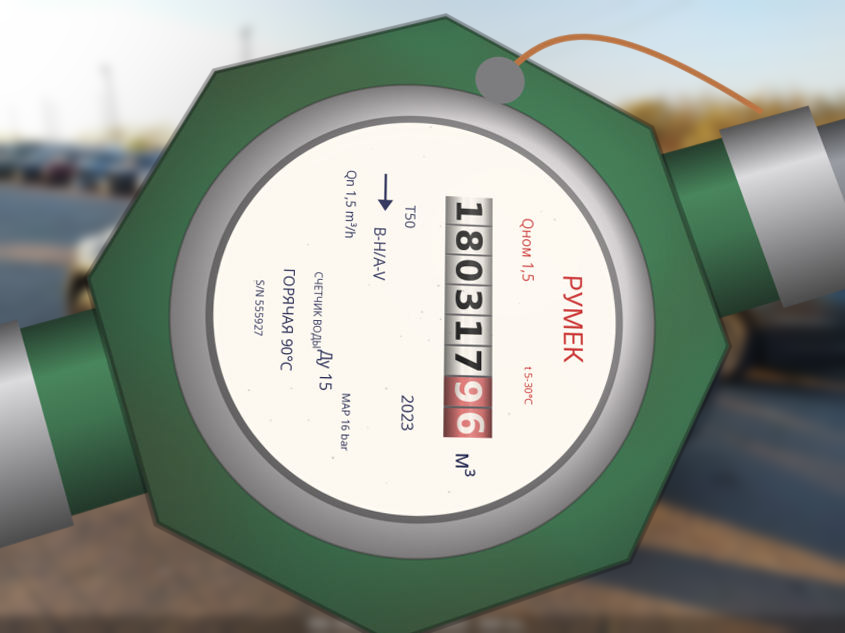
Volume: 180317.96m³
